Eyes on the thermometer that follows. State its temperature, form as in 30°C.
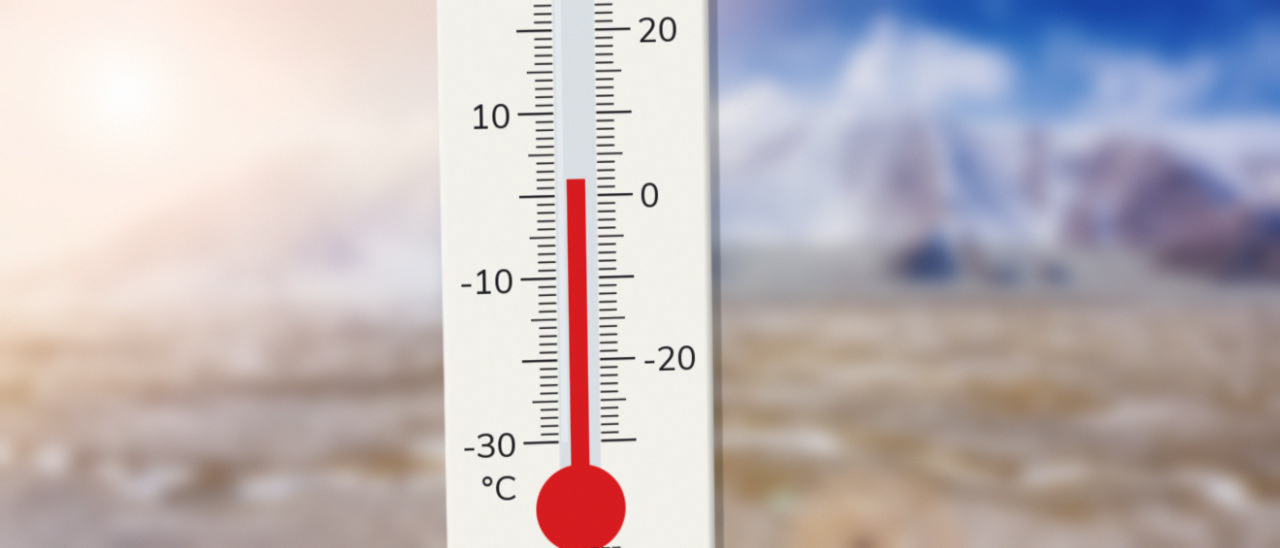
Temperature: 2°C
